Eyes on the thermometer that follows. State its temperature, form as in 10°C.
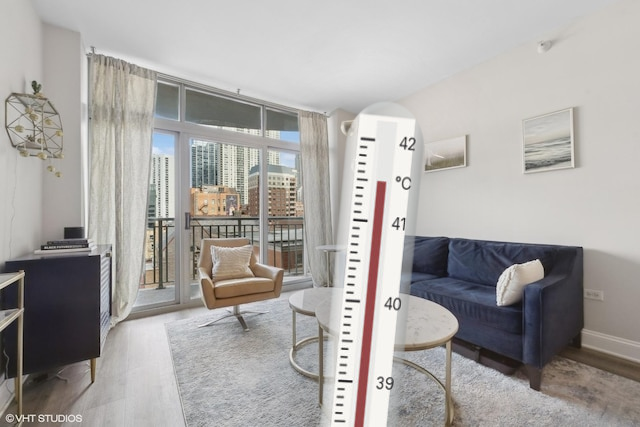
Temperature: 41.5°C
